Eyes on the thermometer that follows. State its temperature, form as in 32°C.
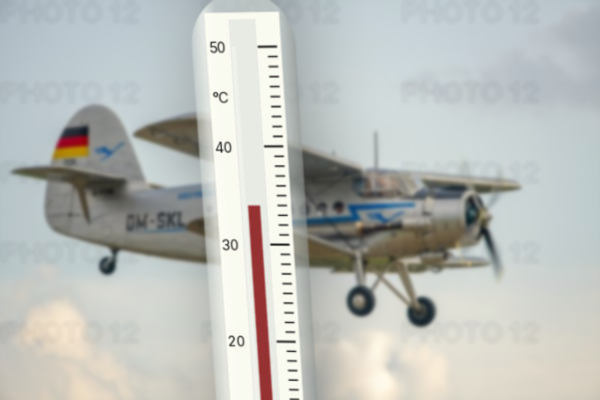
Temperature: 34°C
